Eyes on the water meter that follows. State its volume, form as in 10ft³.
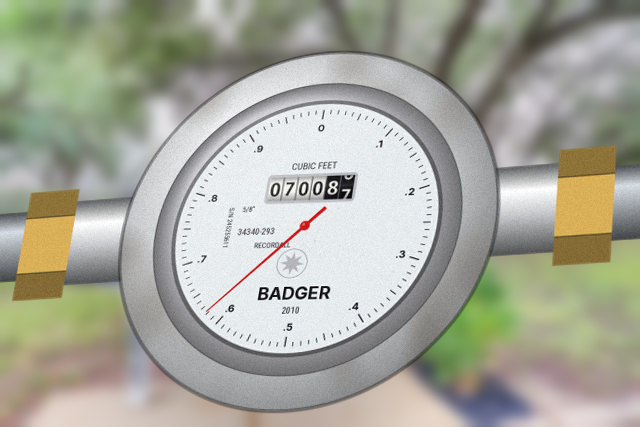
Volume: 70086.62ft³
